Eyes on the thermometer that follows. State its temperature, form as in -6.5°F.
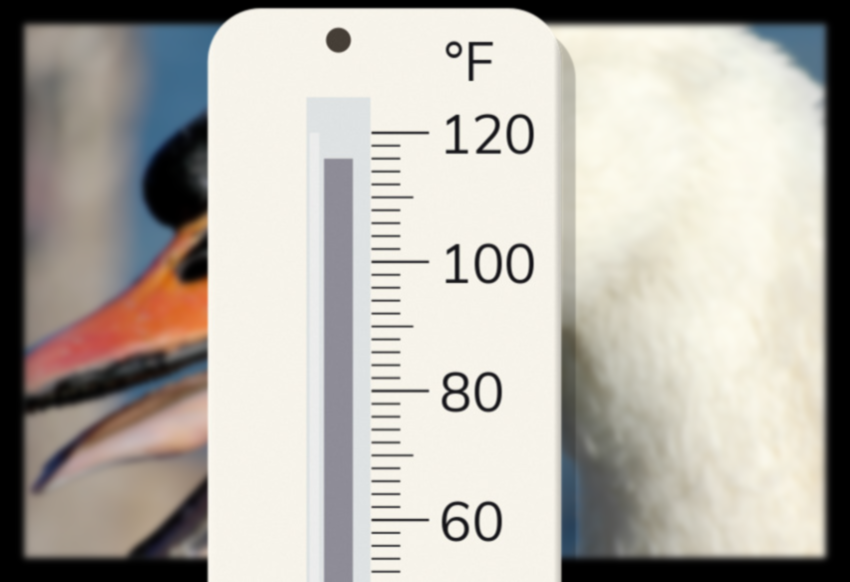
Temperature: 116°F
